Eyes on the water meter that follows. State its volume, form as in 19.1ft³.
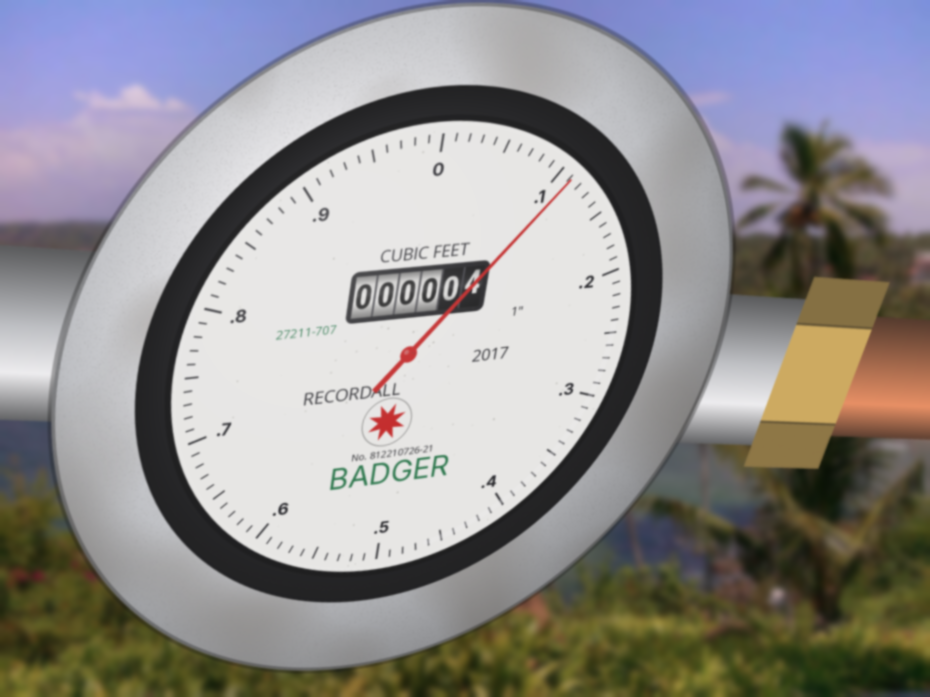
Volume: 4.11ft³
